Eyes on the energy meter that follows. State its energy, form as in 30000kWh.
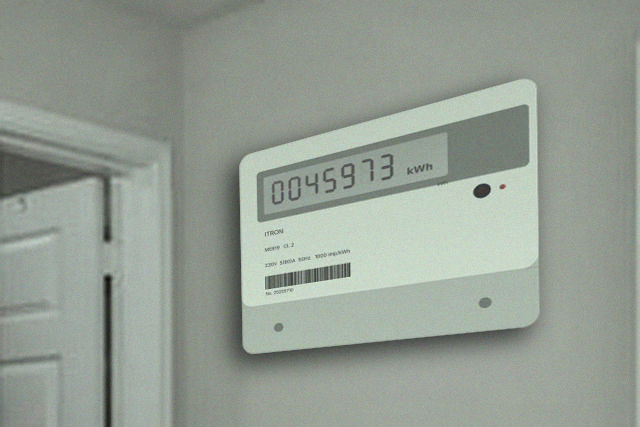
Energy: 45973kWh
